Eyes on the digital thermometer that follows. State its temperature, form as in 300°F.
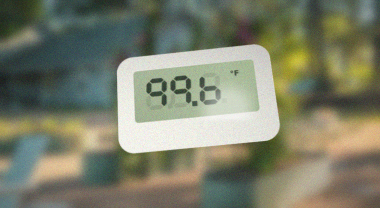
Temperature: 99.6°F
